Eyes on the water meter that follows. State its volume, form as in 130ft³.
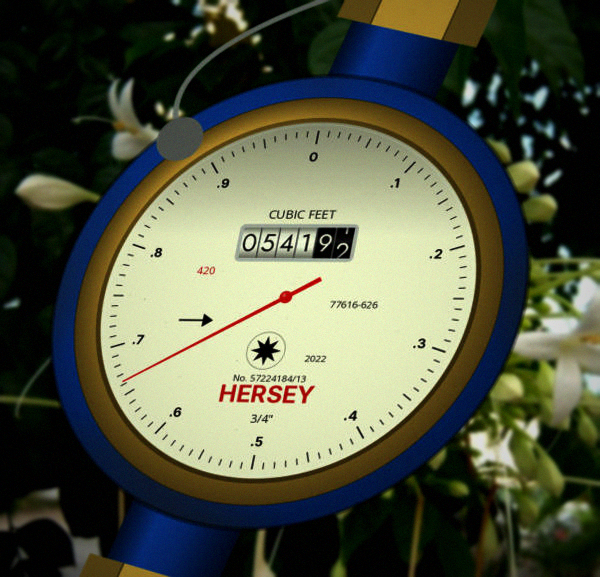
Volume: 54191.66ft³
